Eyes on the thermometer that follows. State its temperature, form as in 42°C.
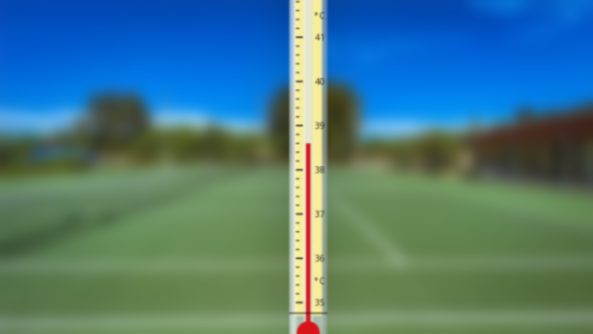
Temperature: 38.6°C
